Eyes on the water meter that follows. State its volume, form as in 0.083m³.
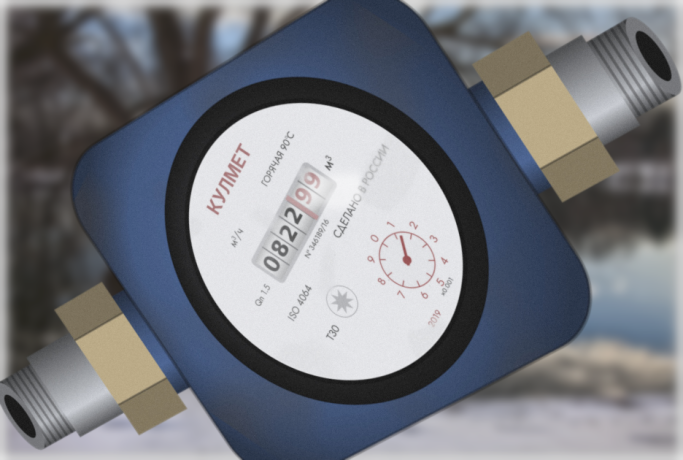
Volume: 822.991m³
